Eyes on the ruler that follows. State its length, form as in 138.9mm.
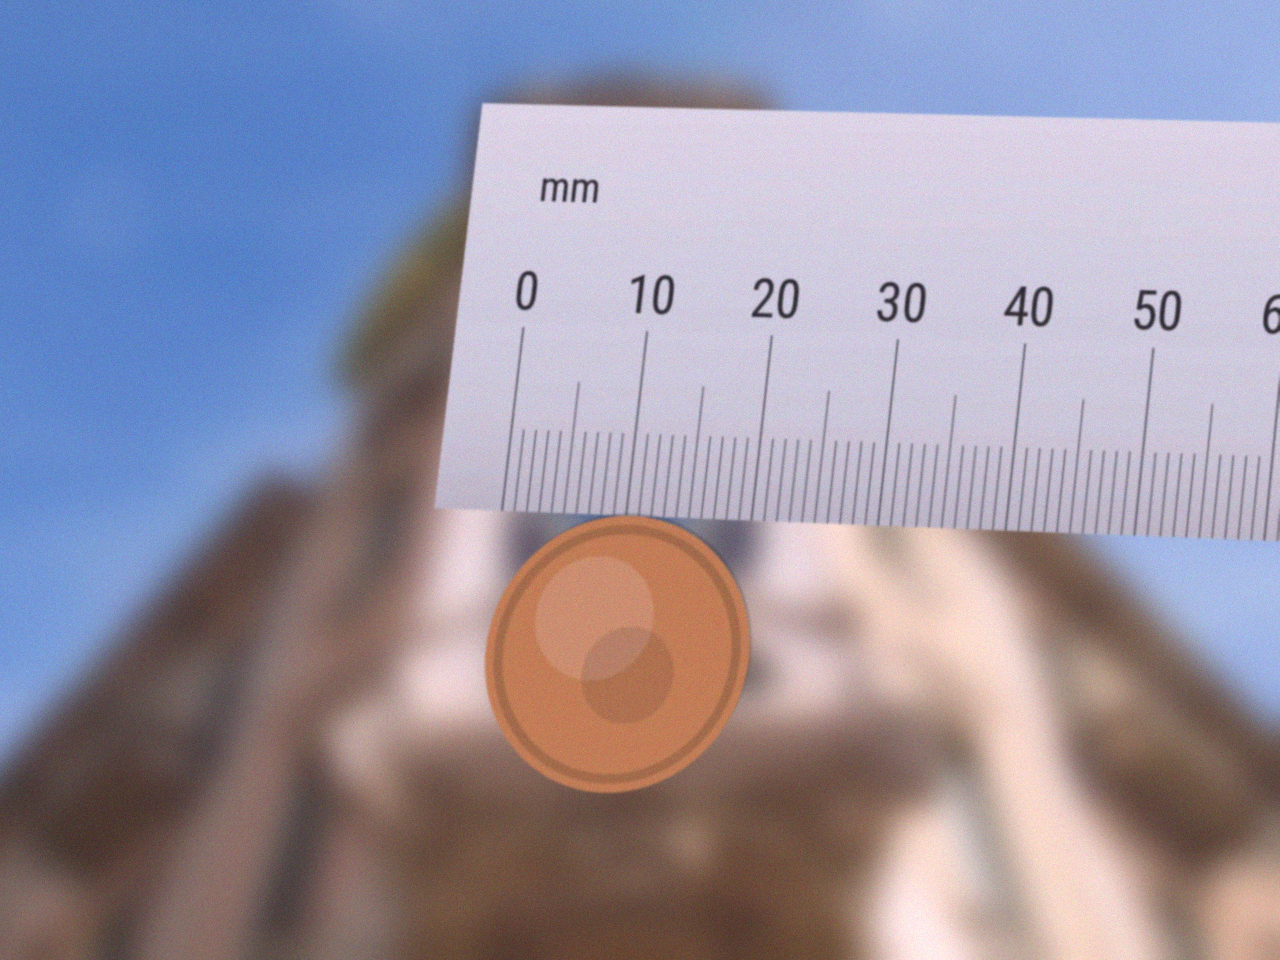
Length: 21mm
